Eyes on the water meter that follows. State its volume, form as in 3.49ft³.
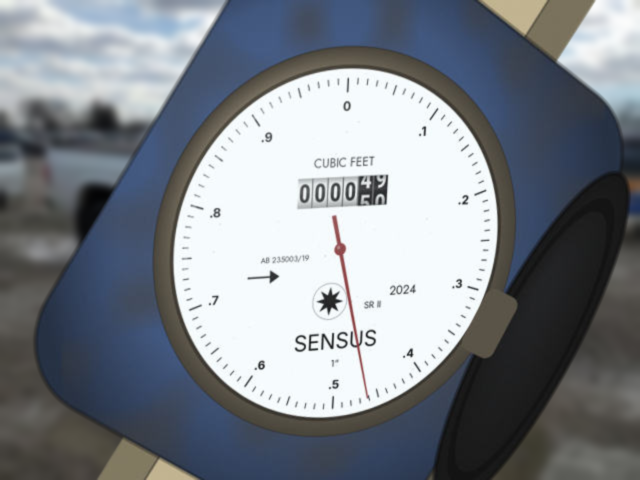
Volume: 49.46ft³
